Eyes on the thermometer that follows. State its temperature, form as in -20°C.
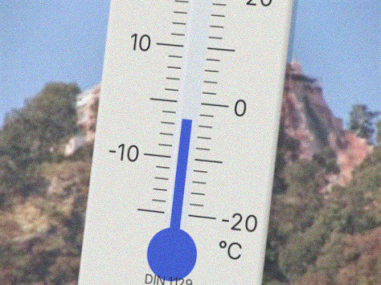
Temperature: -3°C
